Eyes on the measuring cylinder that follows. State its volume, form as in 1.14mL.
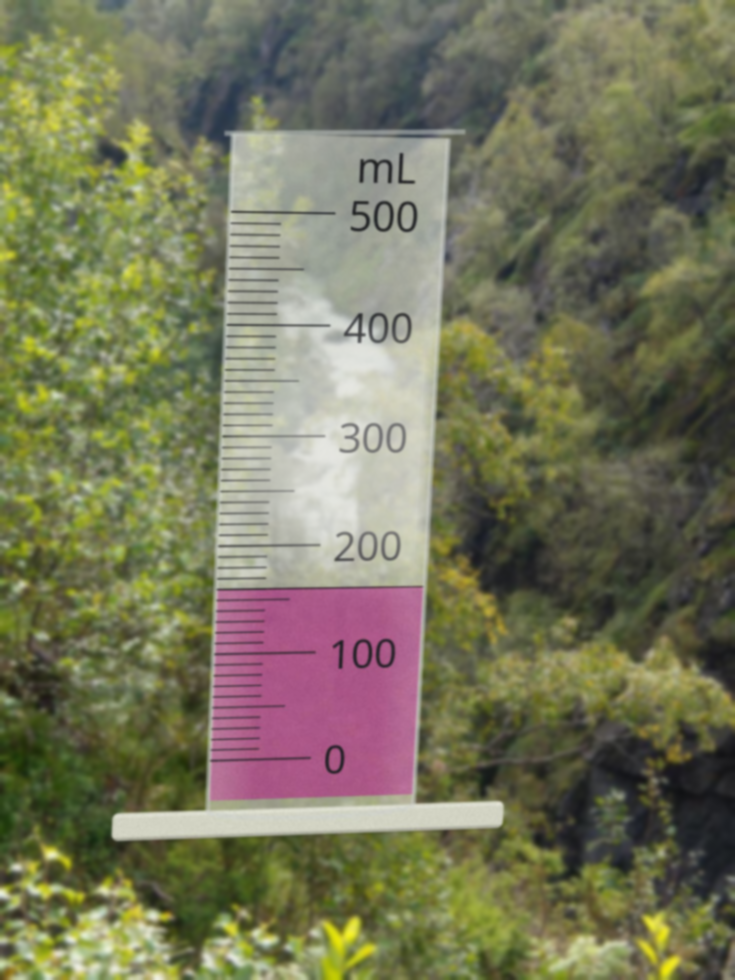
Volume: 160mL
